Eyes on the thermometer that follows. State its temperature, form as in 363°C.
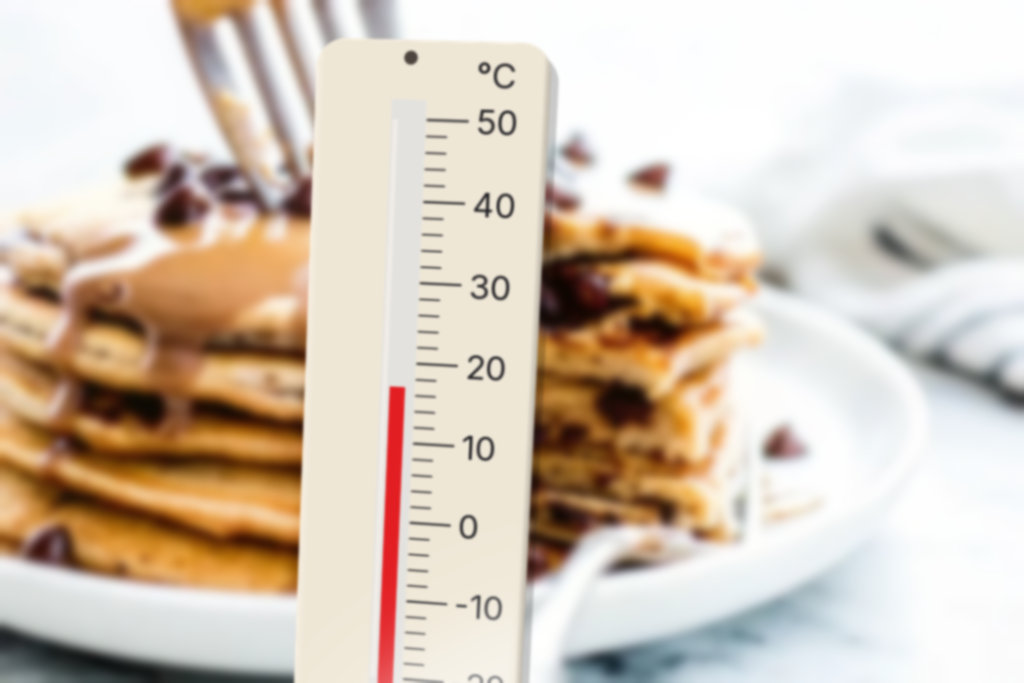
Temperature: 17°C
